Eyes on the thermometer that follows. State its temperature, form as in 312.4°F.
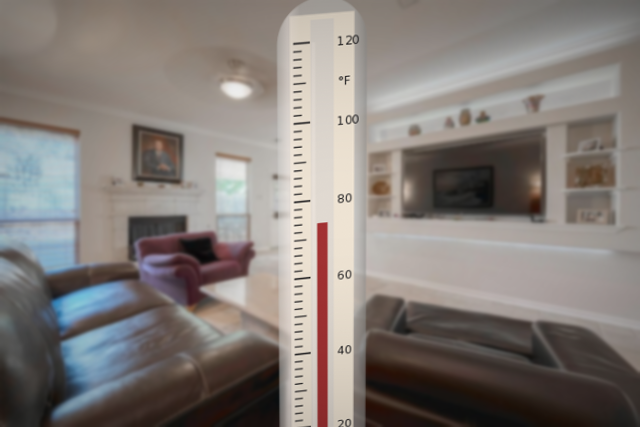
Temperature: 74°F
